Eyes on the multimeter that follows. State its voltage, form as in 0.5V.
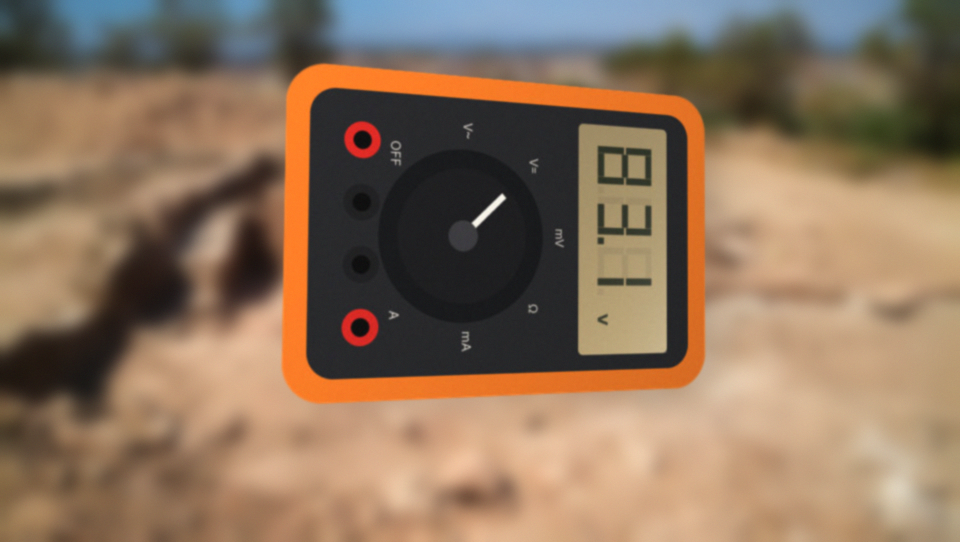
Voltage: 83.1V
